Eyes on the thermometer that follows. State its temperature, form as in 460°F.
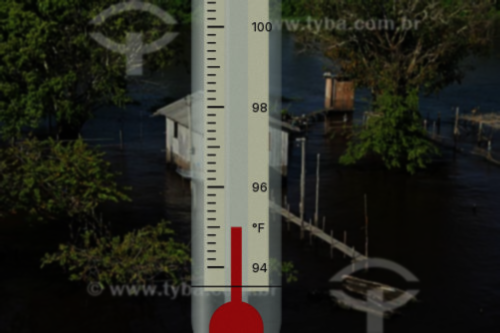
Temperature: 95°F
